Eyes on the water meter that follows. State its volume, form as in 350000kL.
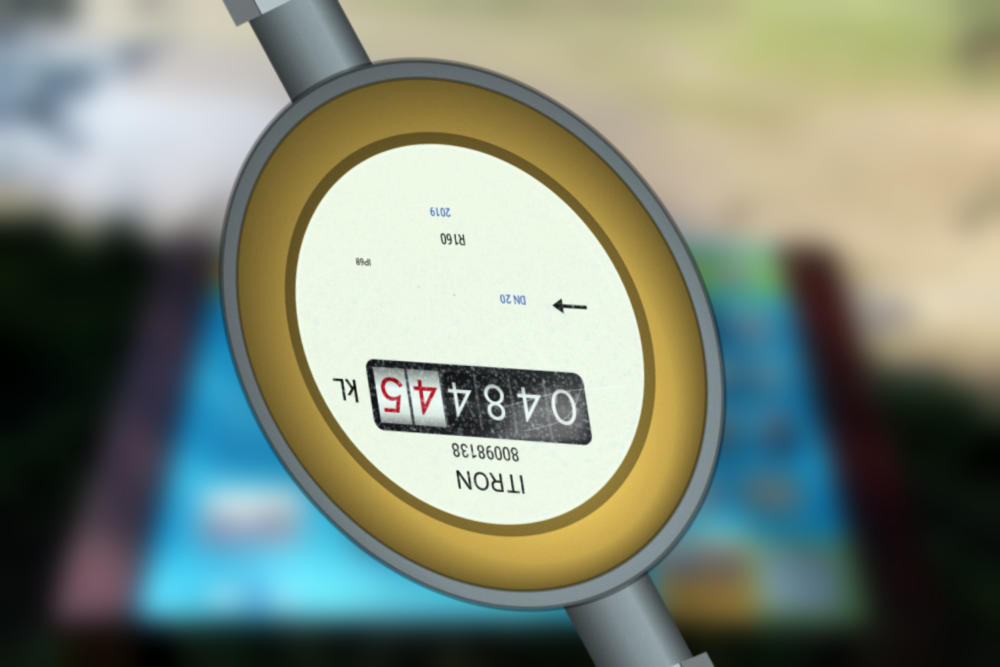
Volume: 484.45kL
